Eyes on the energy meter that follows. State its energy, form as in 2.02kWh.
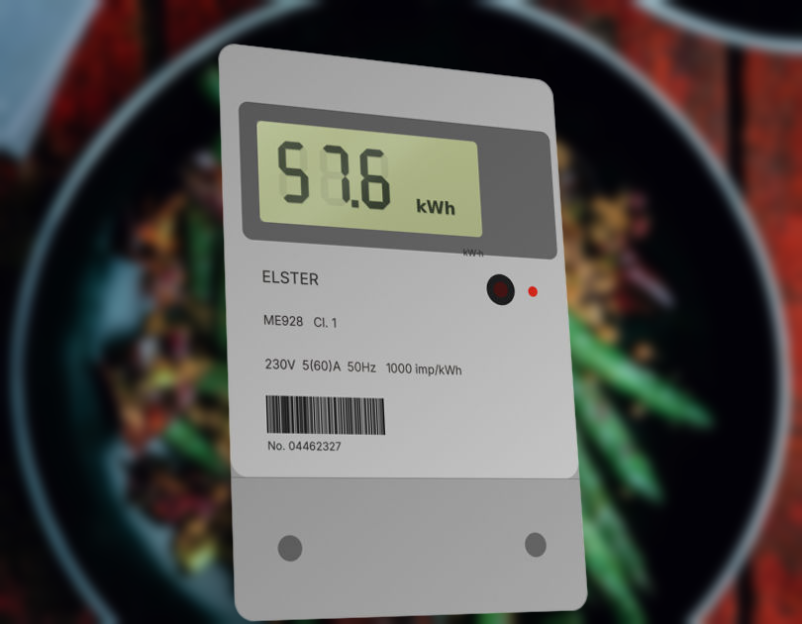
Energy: 57.6kWh
